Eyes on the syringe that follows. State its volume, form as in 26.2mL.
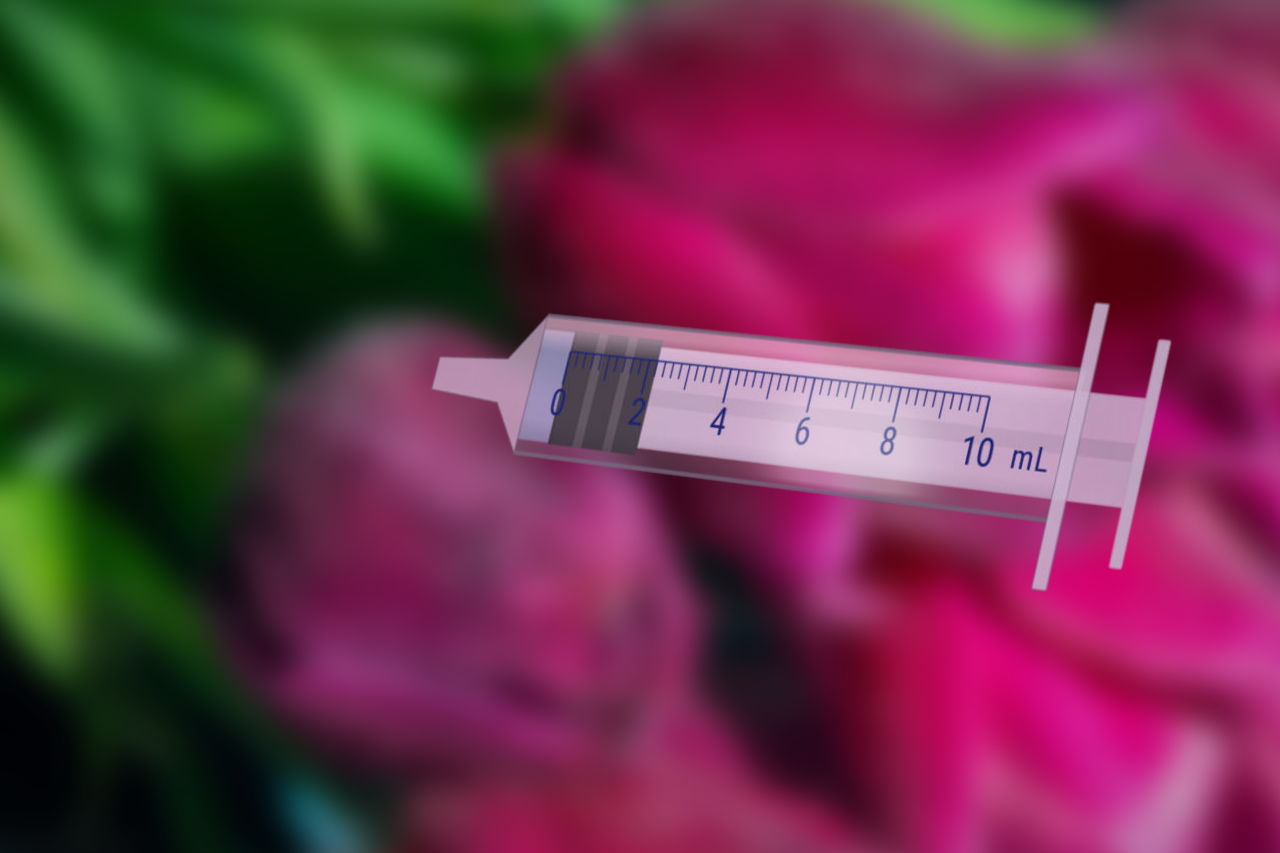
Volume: 0mL
